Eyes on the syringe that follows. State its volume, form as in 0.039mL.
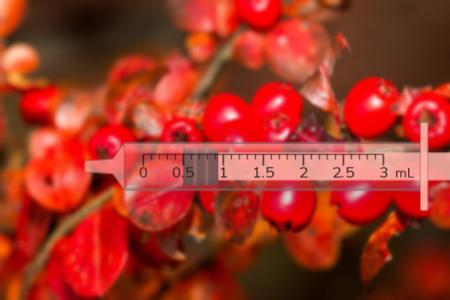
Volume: 0.5mL
